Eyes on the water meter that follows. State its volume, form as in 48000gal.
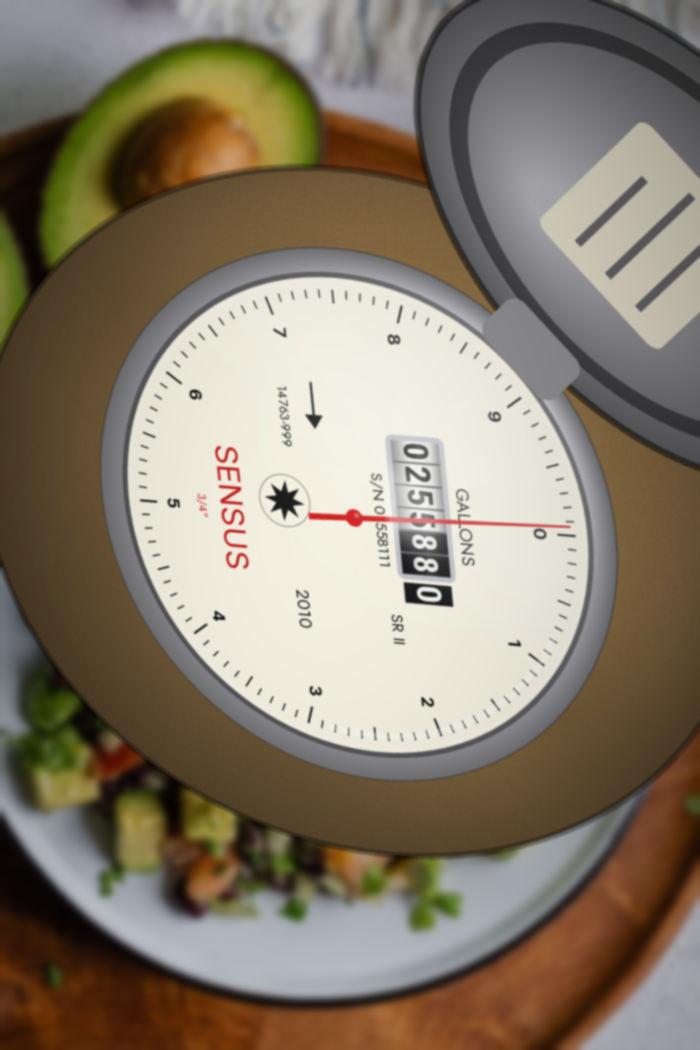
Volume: 255879.9gal
